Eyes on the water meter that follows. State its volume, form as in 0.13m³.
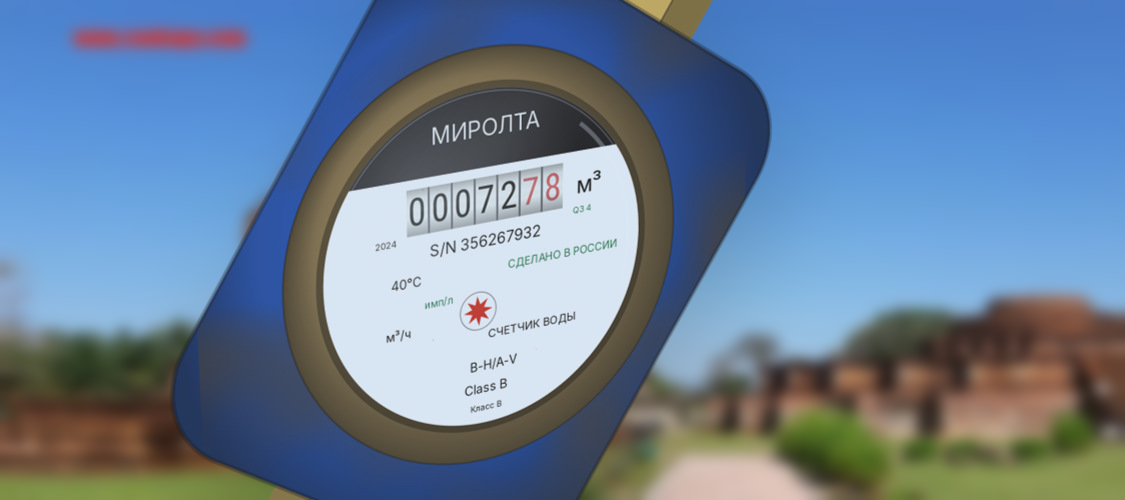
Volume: 72.78m³
